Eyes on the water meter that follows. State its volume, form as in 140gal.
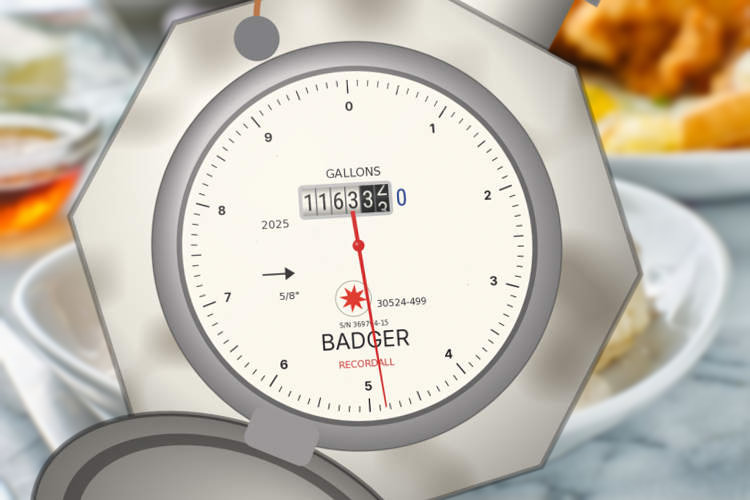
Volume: 1163324.8gal
